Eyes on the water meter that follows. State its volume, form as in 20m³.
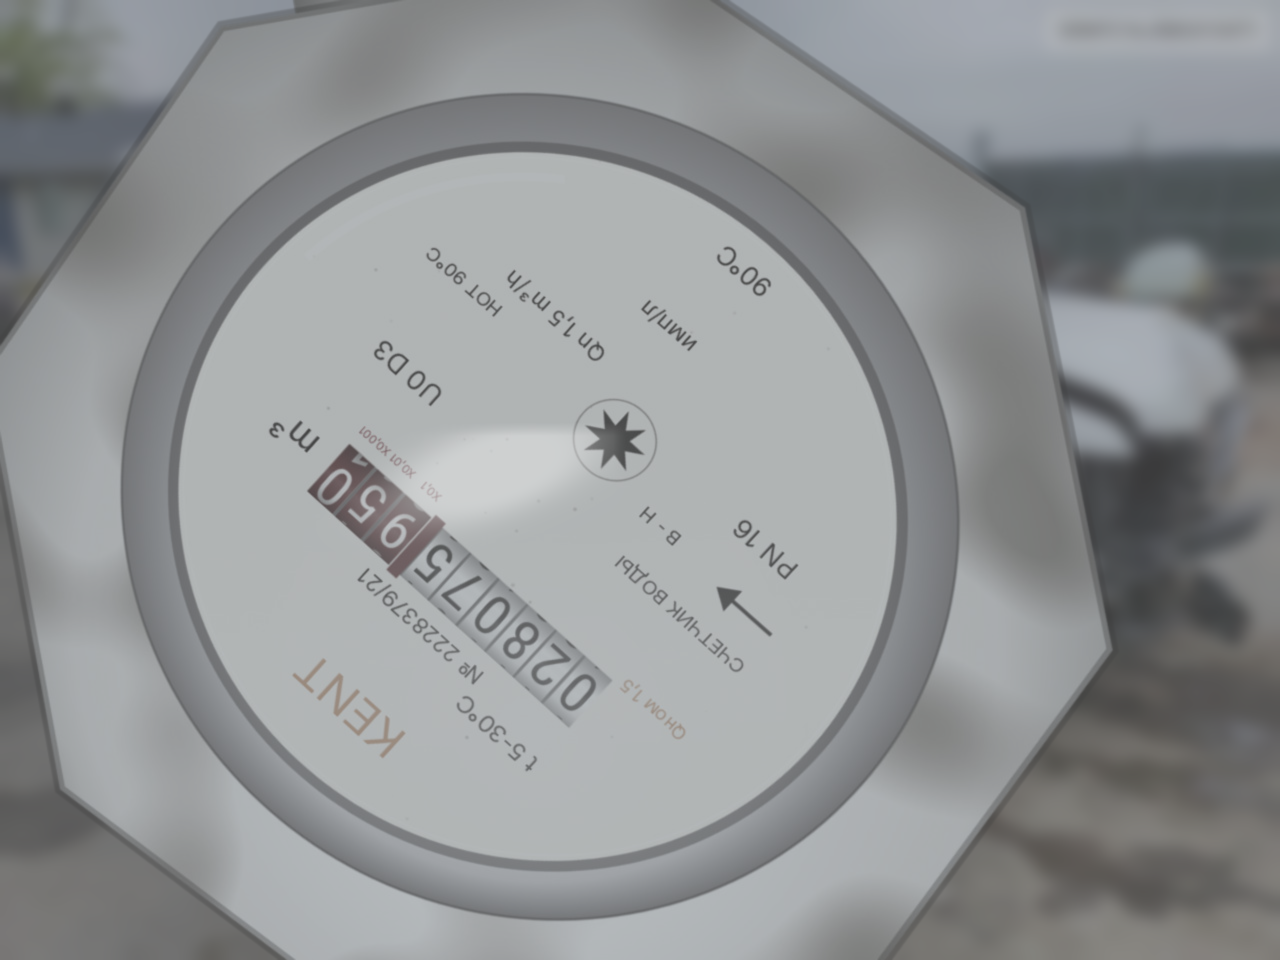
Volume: 28075.950m³
